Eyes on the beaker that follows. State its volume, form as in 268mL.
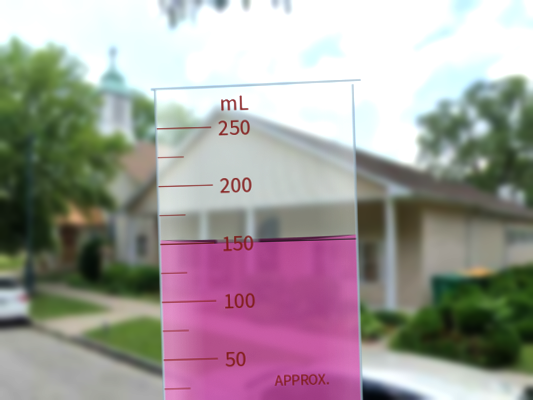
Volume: 150mL
